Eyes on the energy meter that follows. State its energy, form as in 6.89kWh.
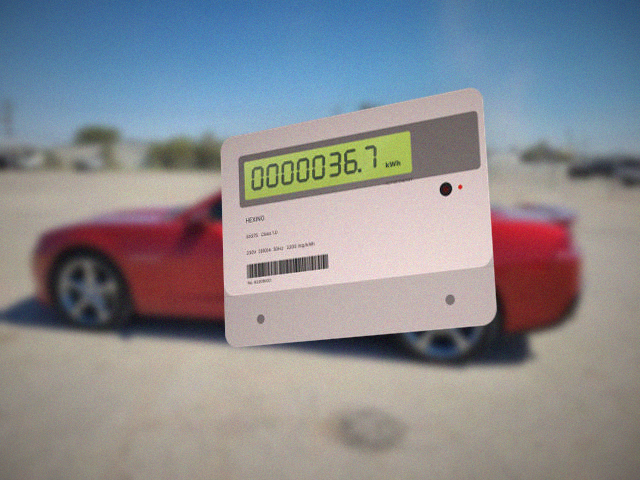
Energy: 36.7kWh
